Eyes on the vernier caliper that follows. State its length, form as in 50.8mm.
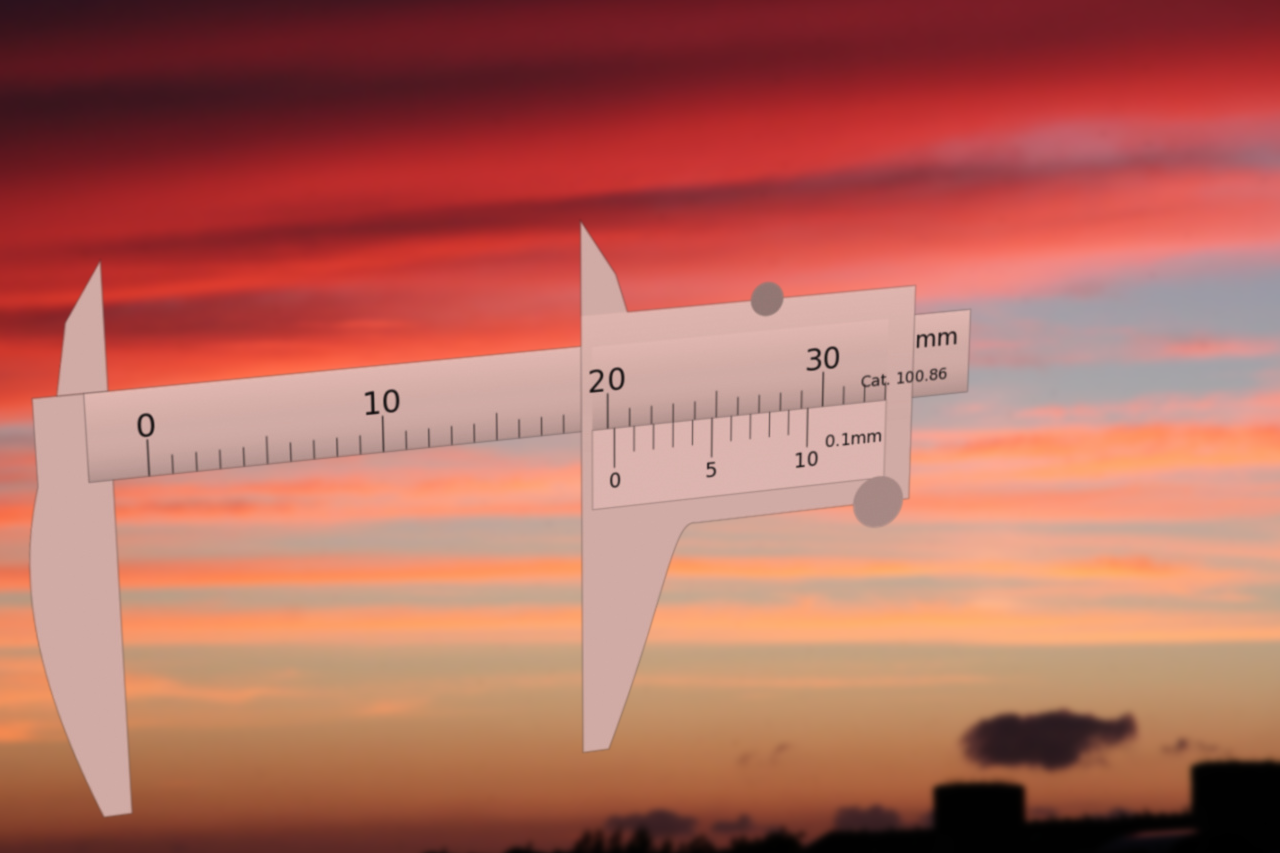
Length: 20.3mm
